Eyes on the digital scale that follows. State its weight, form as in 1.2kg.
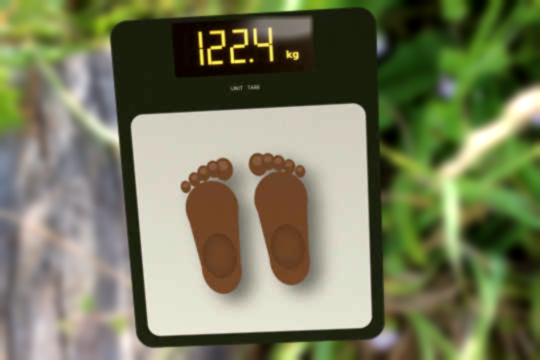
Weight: 122.4kg
